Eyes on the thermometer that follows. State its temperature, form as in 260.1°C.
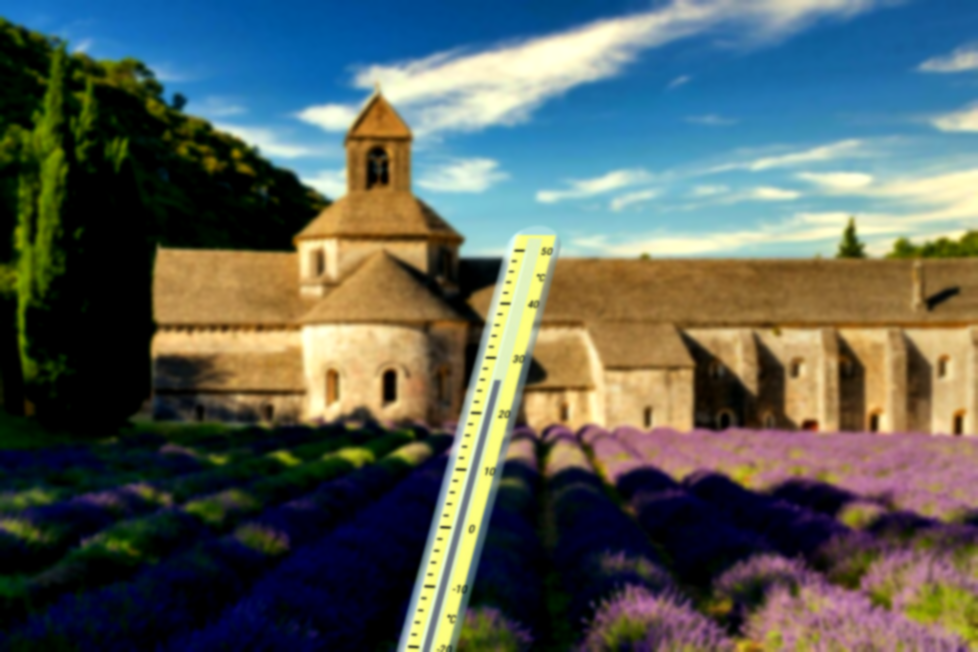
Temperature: 26°C
